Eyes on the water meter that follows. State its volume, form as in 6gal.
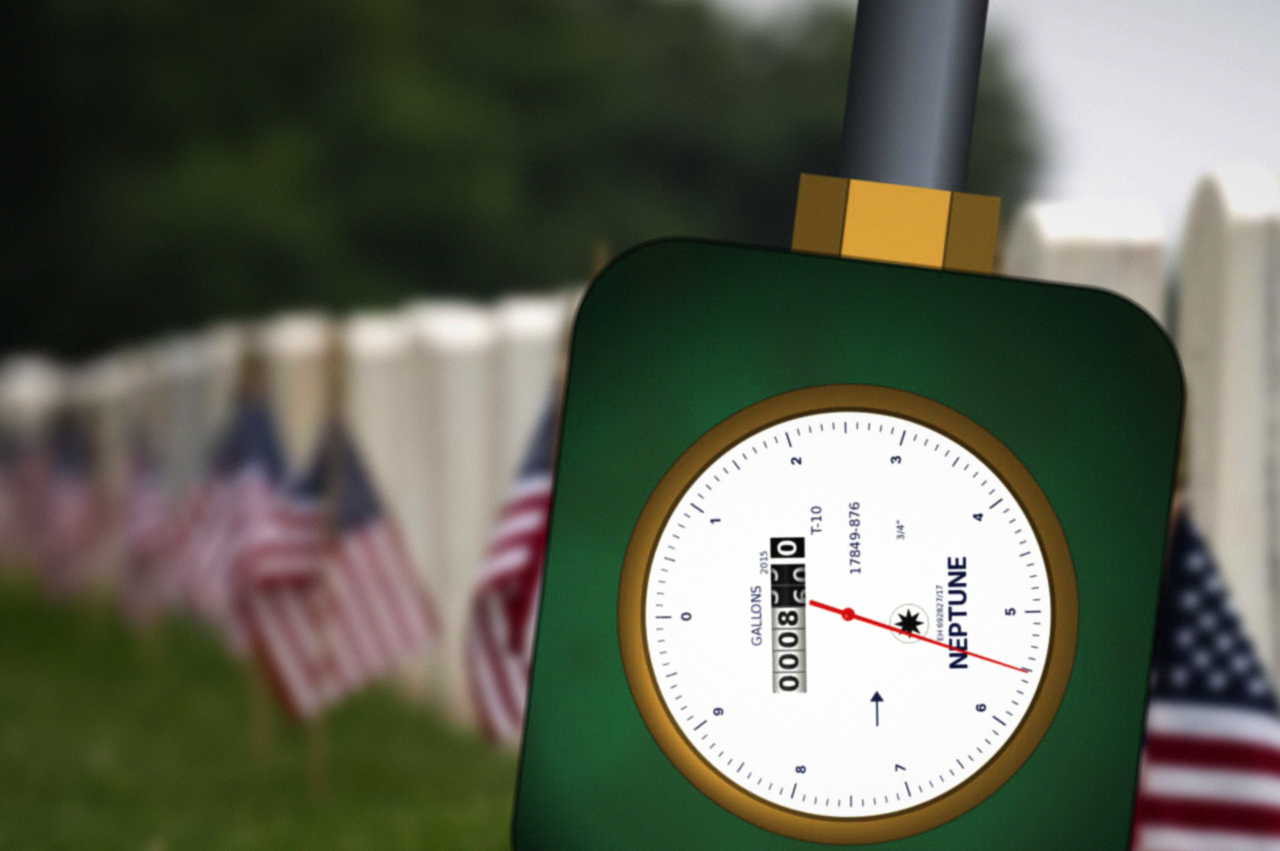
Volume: 8595.5gal
